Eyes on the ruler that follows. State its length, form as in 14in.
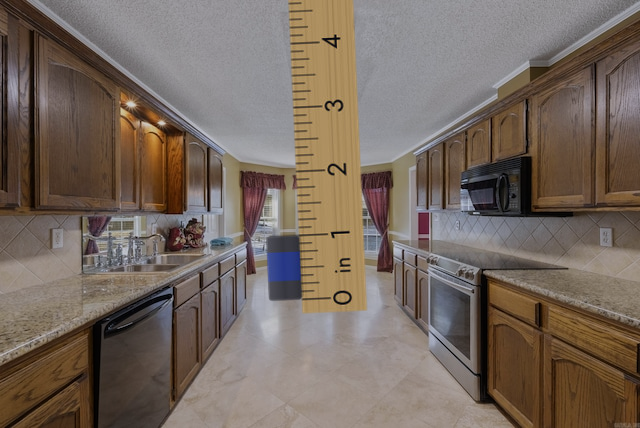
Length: 1in
